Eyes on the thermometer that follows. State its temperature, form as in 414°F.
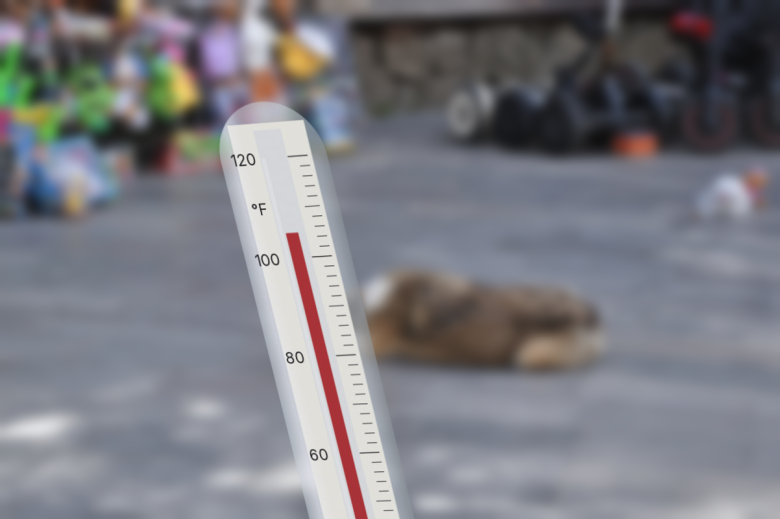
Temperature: 105°F
